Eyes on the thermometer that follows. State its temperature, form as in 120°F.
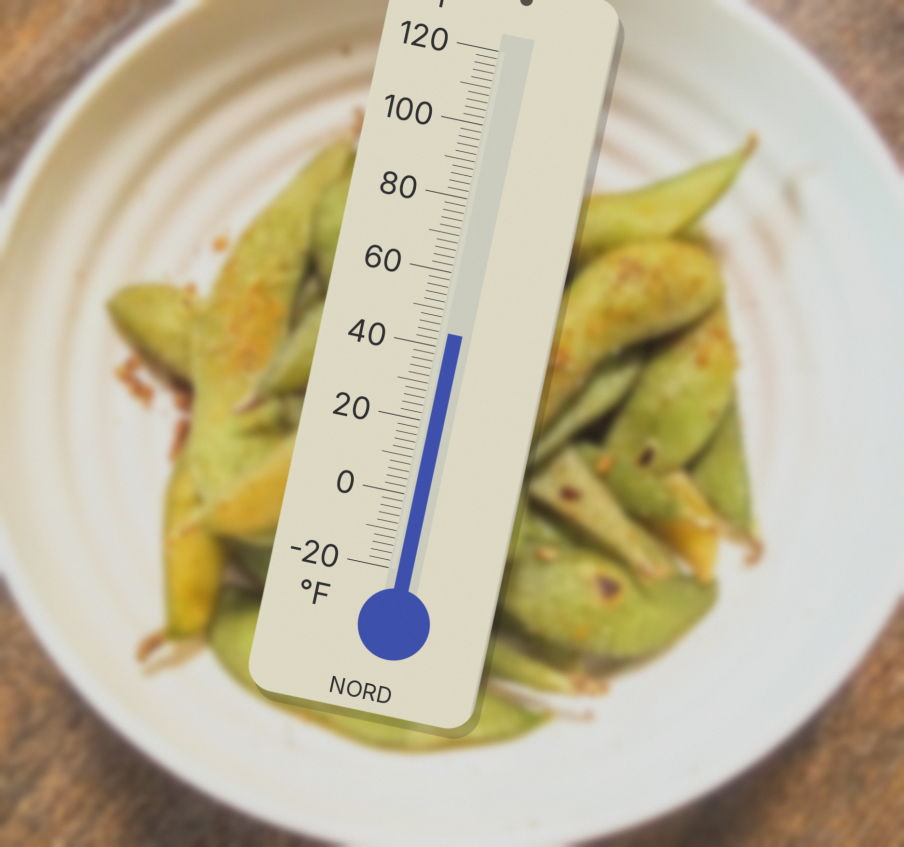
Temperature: 44°F
